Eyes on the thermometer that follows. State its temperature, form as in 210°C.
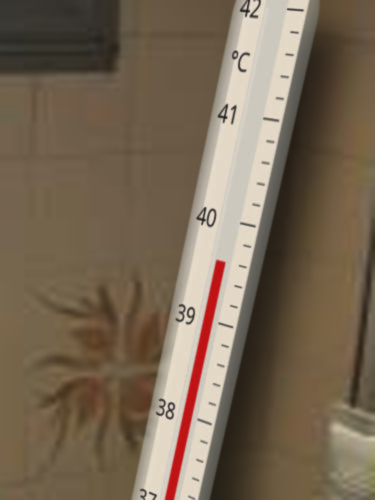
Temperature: 39.6°C
